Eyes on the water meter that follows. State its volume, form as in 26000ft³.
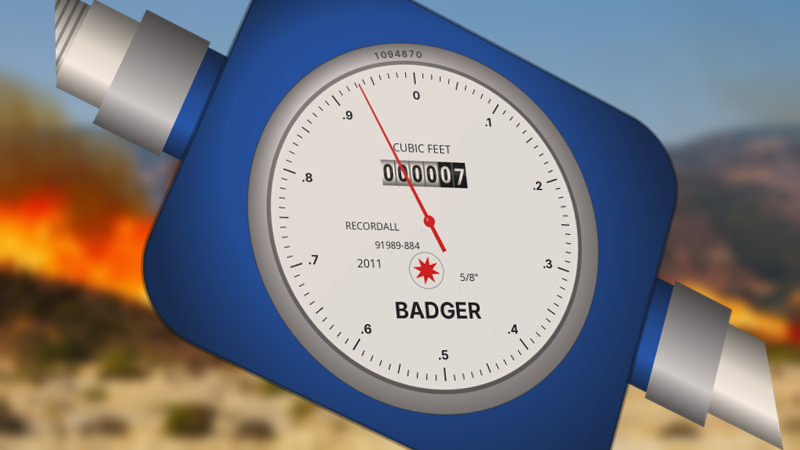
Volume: 6.93ft³
